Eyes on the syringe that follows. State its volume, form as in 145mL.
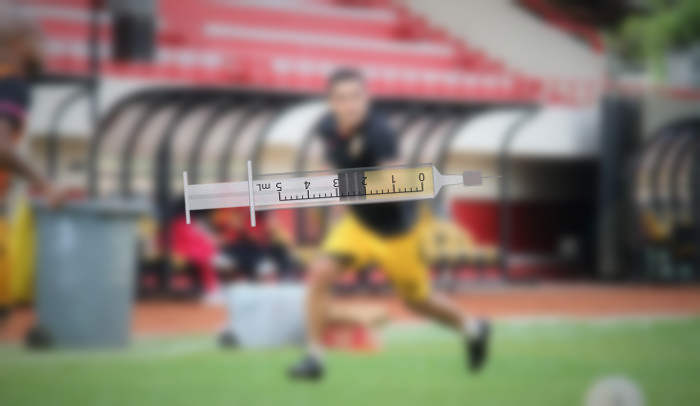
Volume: 2mL
